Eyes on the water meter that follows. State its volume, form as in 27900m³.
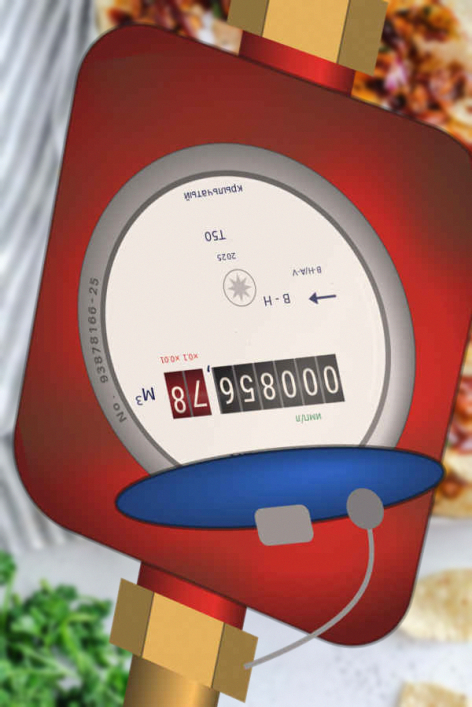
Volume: 856.78m³
